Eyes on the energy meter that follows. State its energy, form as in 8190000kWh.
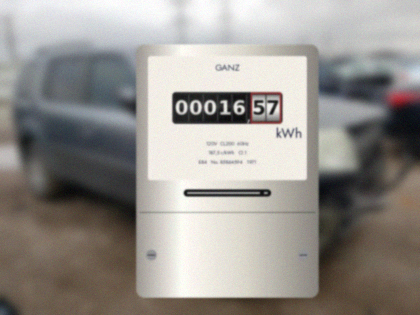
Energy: 16.57kWh
